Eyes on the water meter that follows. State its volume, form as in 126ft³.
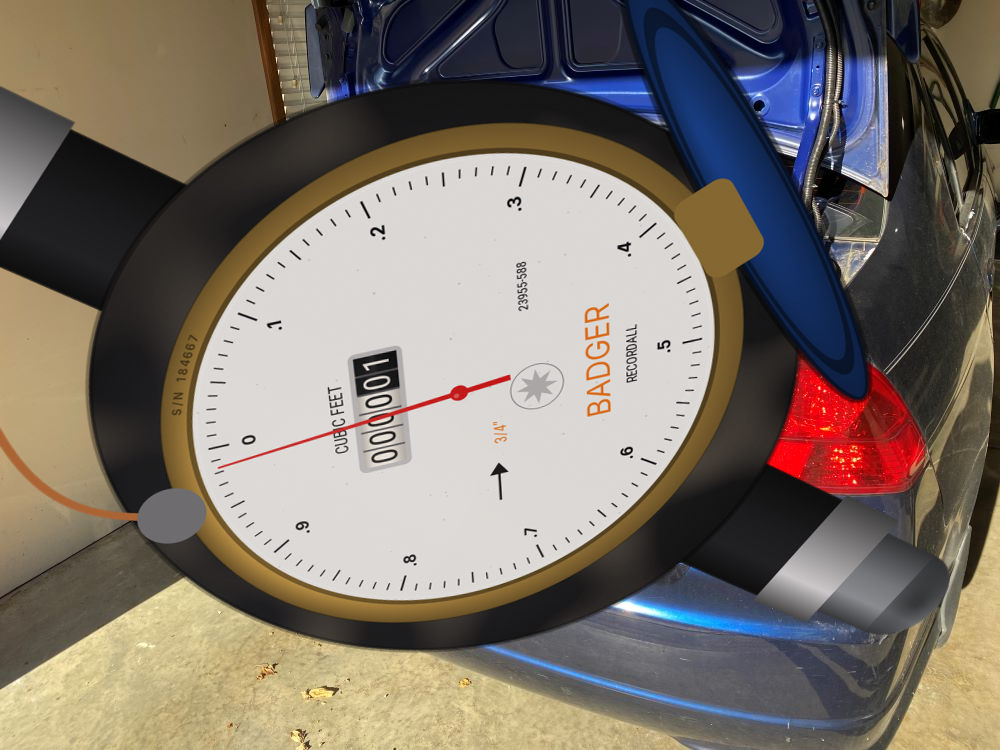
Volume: 0.98ft³
